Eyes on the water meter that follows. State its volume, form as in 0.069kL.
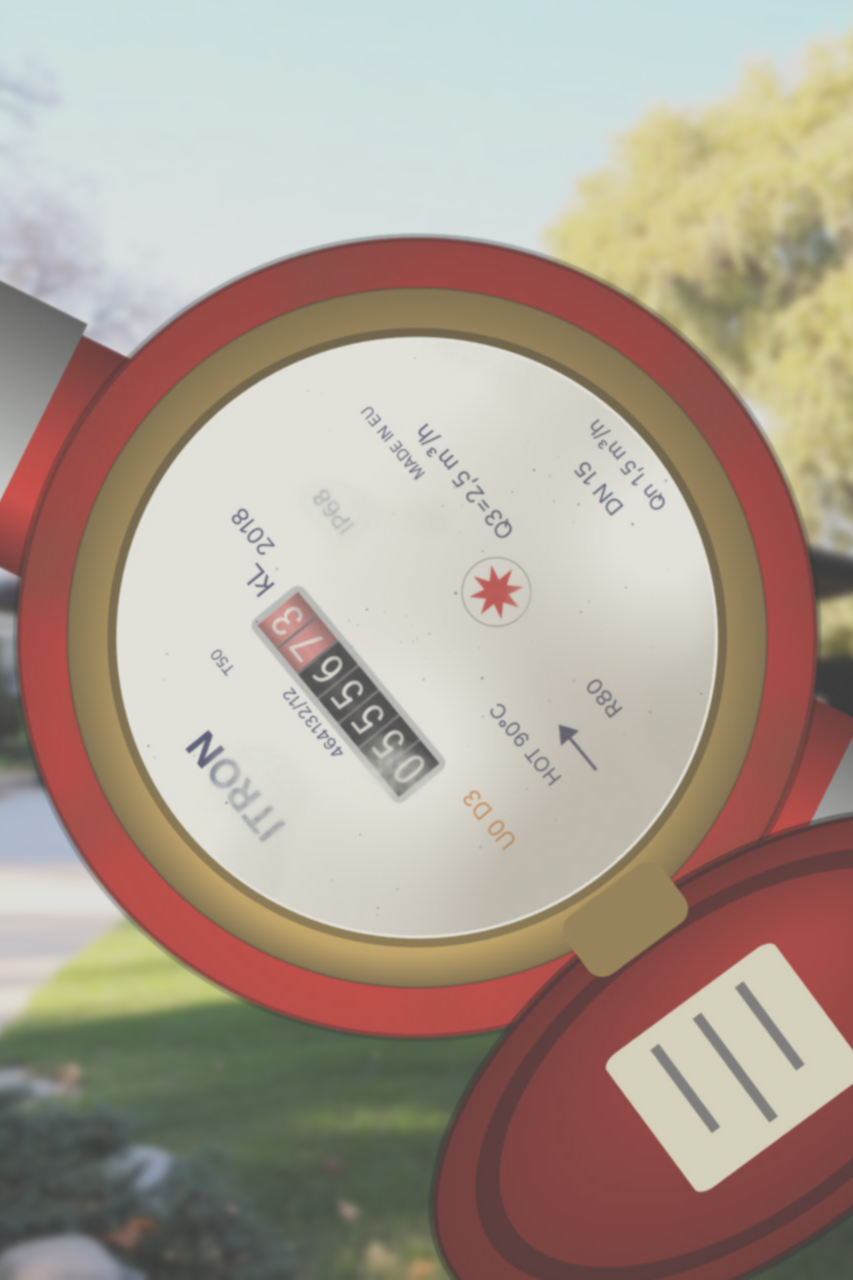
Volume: 5556.73kL
